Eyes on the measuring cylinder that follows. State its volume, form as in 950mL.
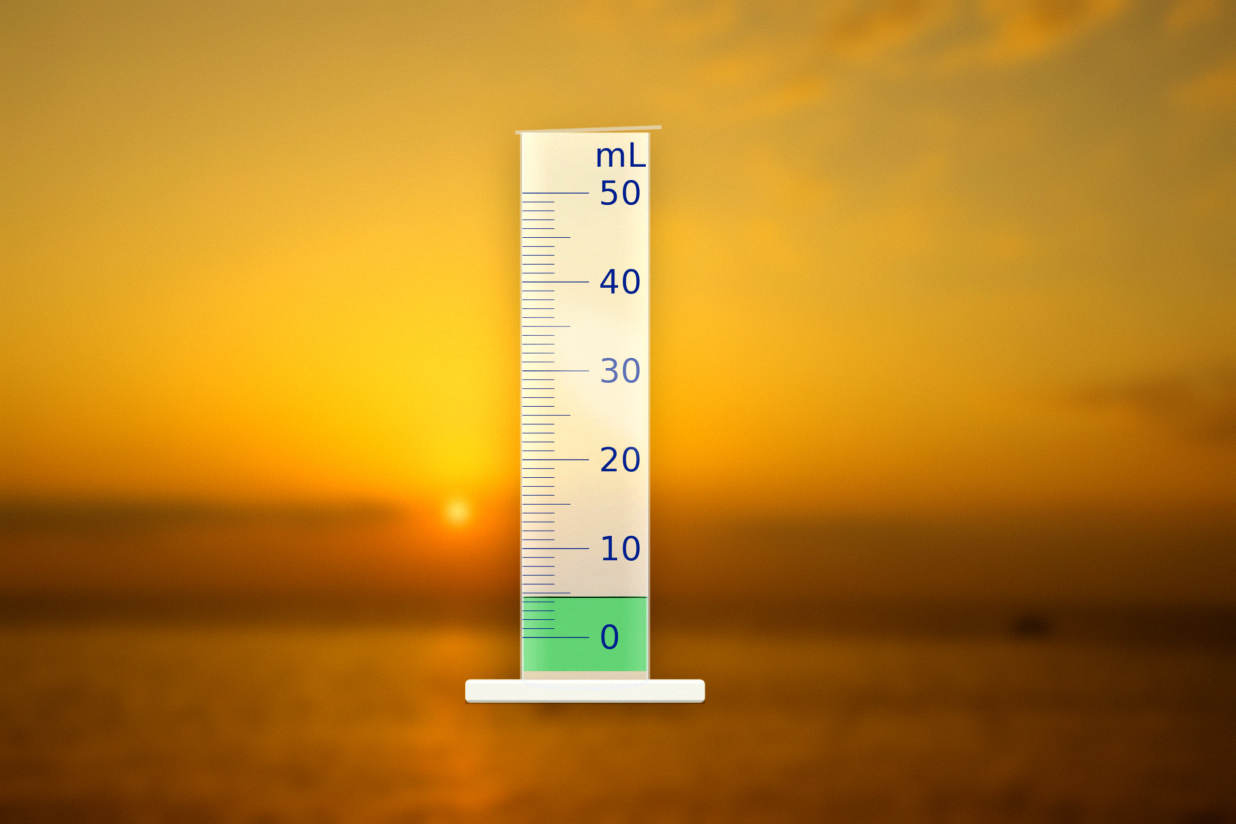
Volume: 4.5mL
